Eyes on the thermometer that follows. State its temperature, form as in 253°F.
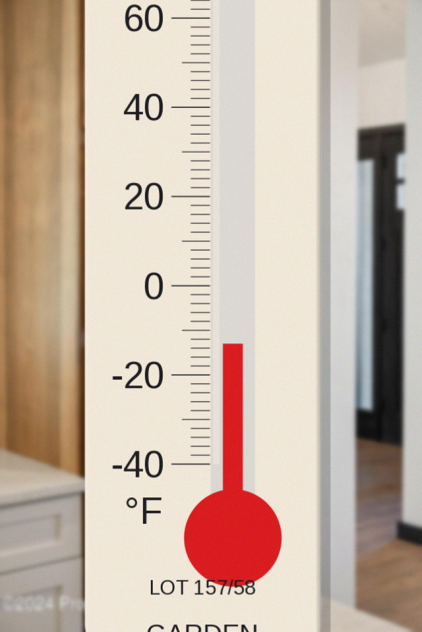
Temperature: -13°F
